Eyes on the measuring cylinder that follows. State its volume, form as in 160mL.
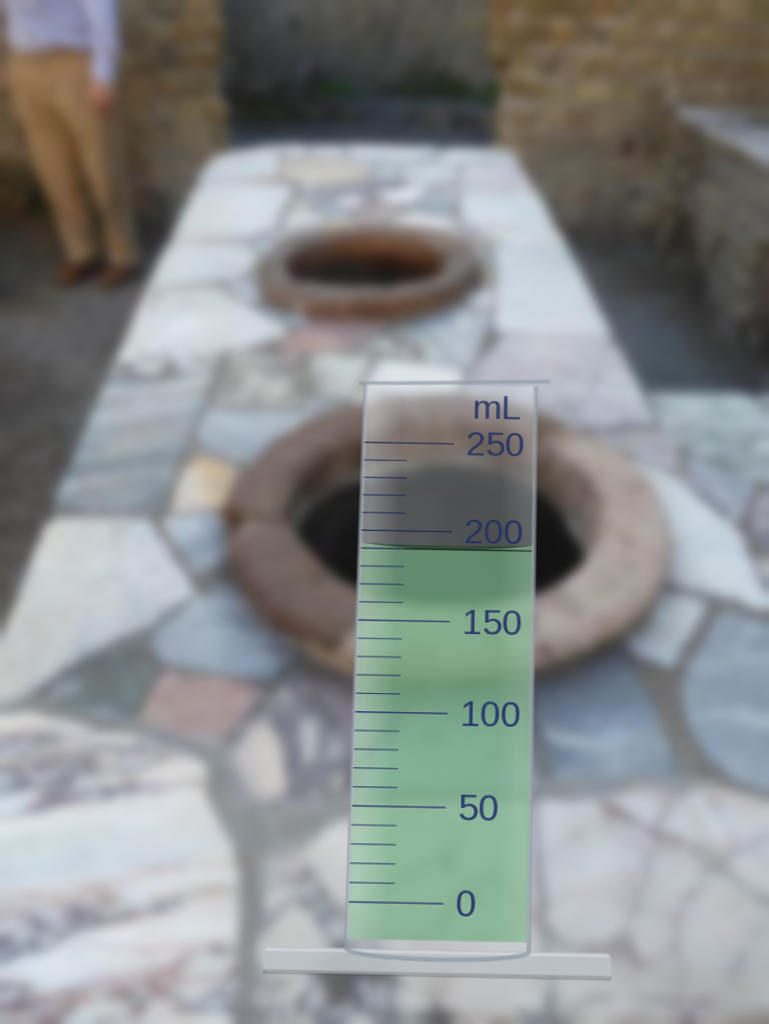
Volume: 190mL
